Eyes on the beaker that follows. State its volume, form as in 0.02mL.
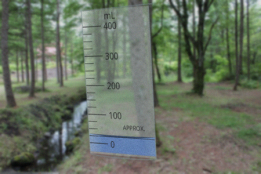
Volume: 25mL
